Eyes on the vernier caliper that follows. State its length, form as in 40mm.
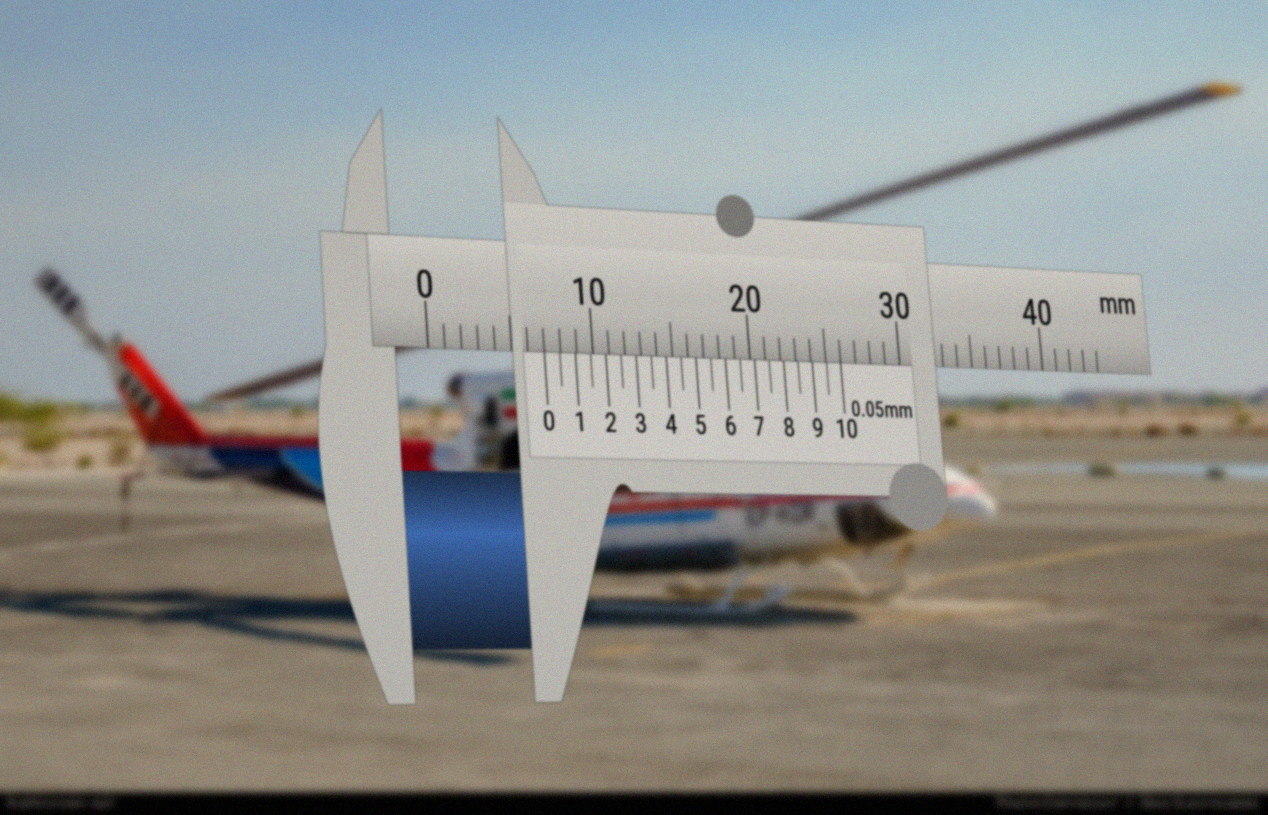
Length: 7.0mm
